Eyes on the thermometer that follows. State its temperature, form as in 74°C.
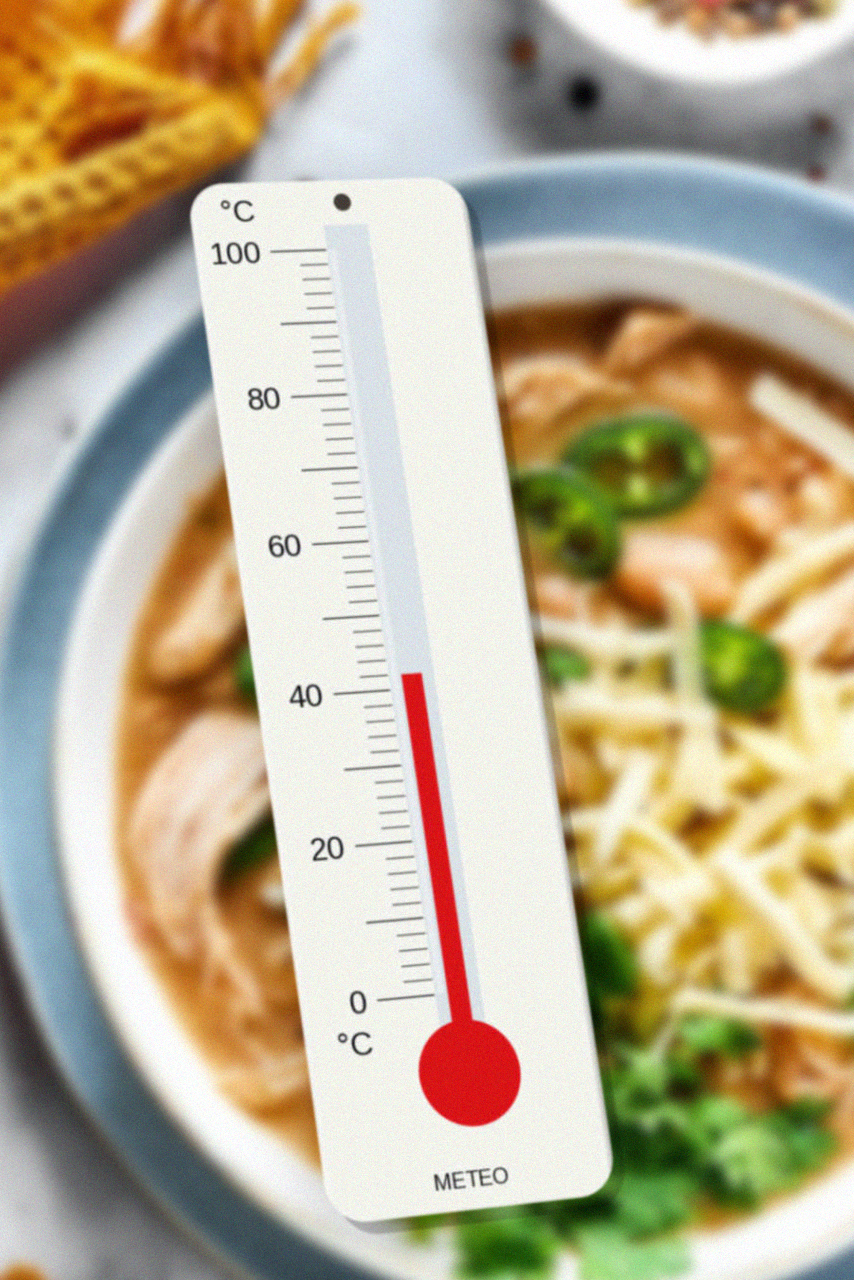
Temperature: 42°C
